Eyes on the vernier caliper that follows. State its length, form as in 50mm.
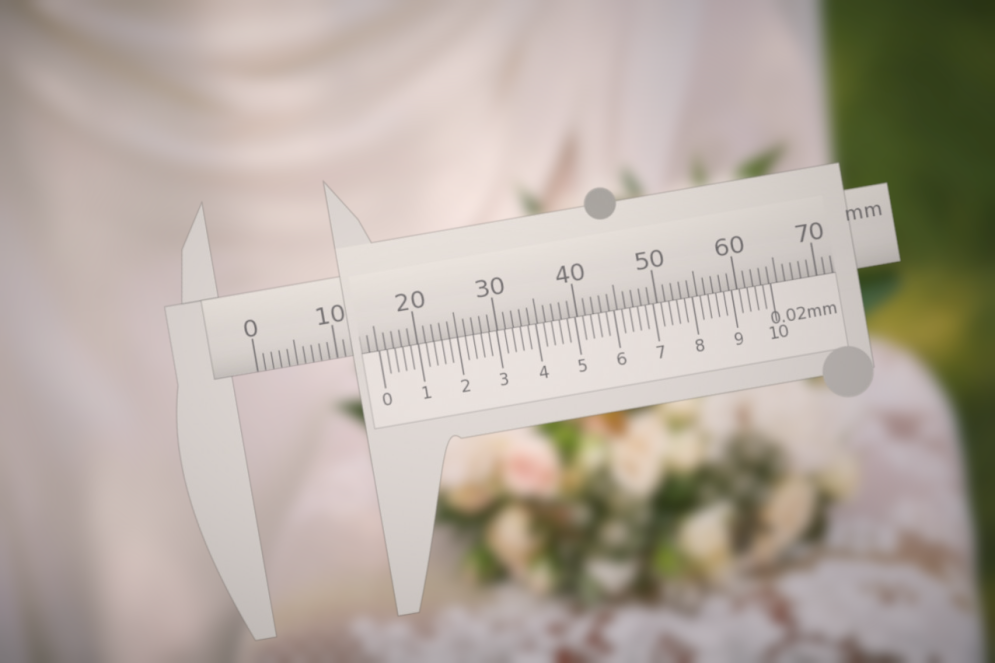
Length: 15.2mm
